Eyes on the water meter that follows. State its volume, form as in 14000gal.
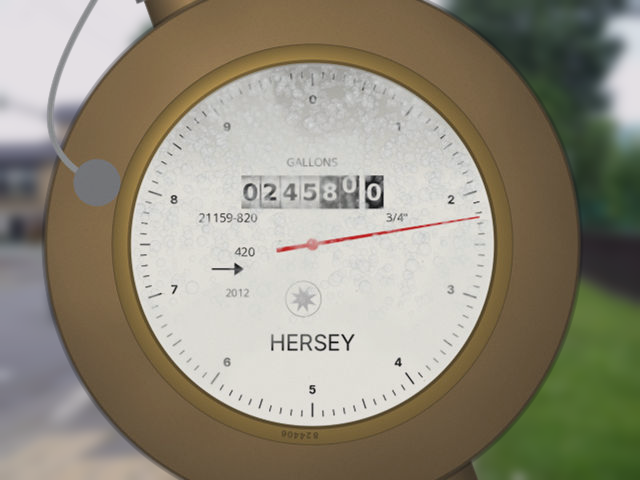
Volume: 245802.2gal
